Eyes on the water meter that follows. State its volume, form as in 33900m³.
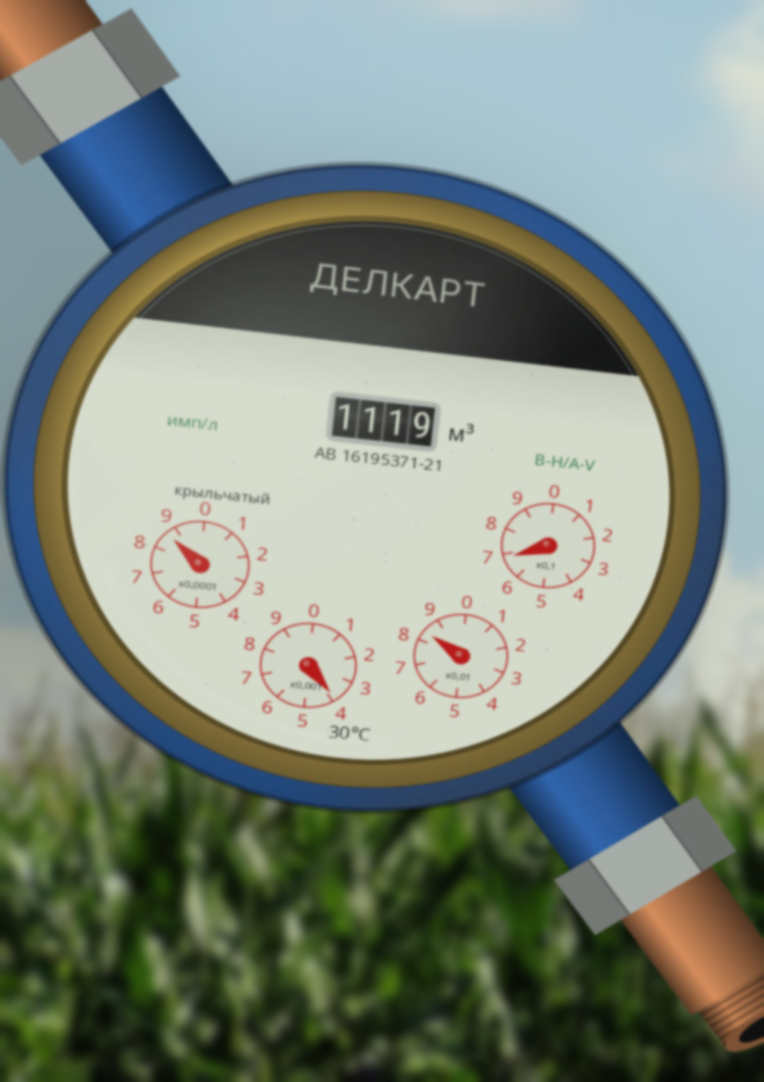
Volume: 1119.6838m³
